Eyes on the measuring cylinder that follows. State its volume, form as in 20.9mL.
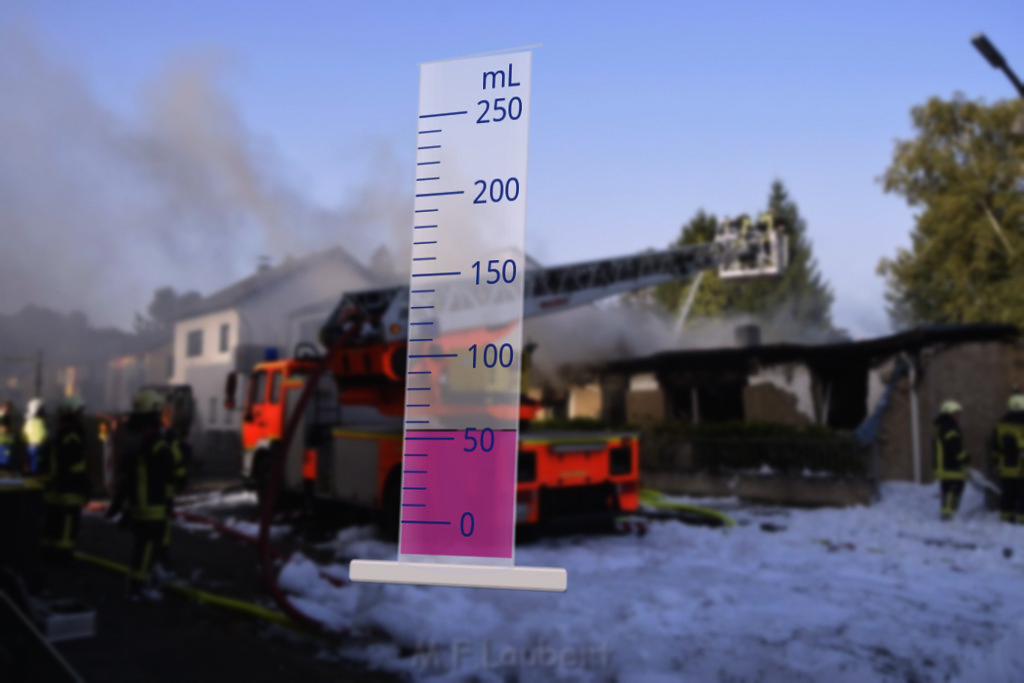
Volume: 55mL
